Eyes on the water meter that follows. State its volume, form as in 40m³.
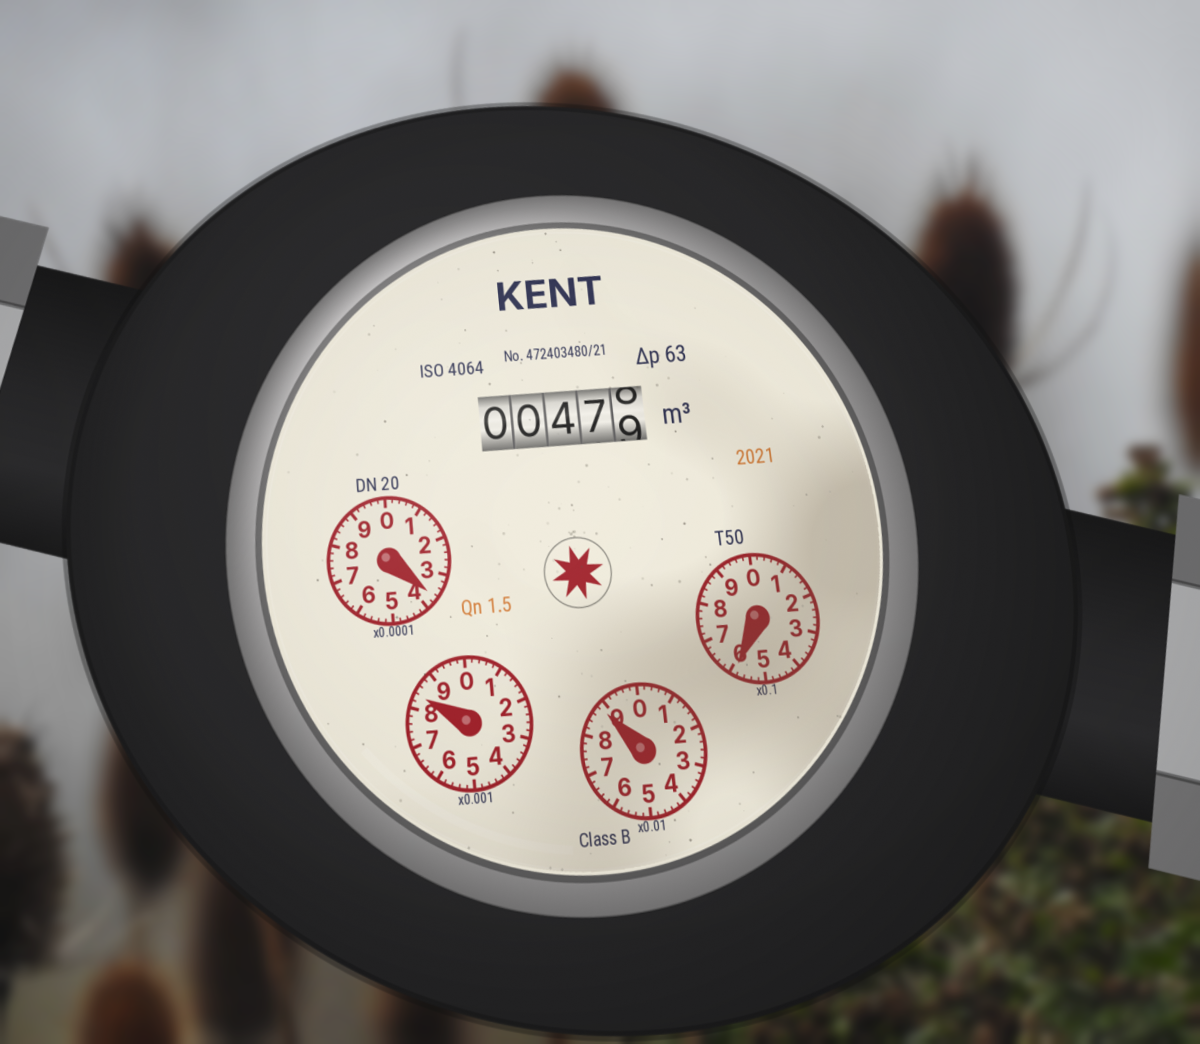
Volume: 478.5883m³
